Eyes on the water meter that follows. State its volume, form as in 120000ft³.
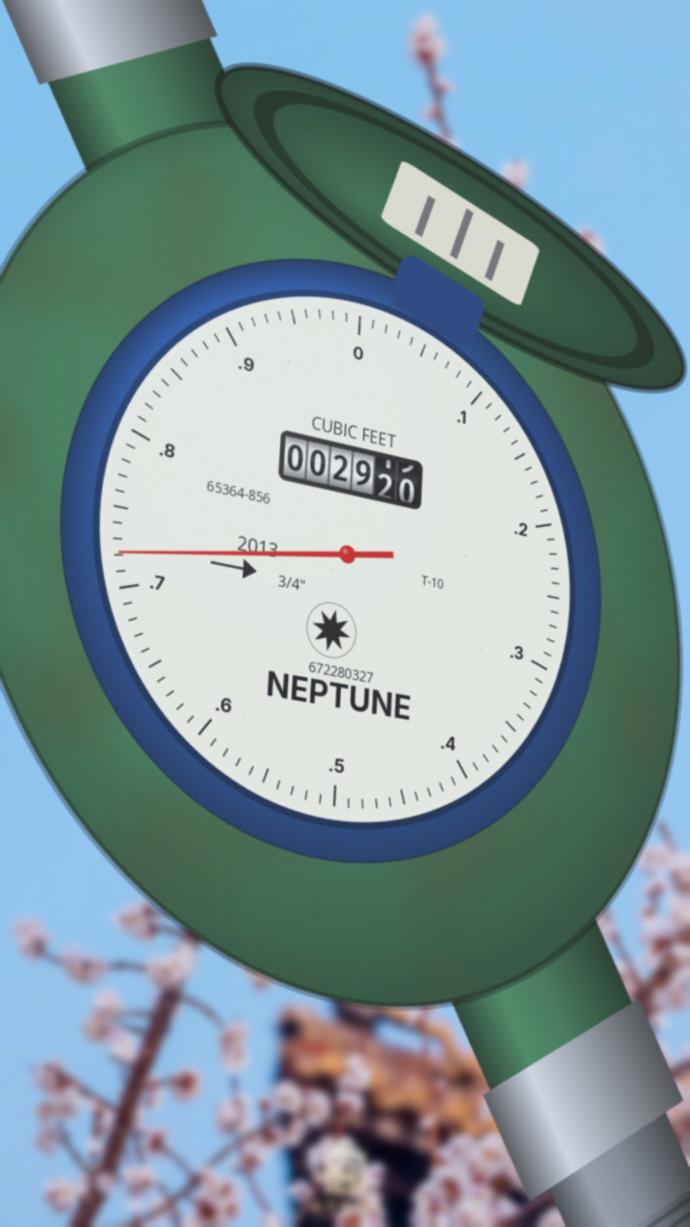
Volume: 2919.72ft³
